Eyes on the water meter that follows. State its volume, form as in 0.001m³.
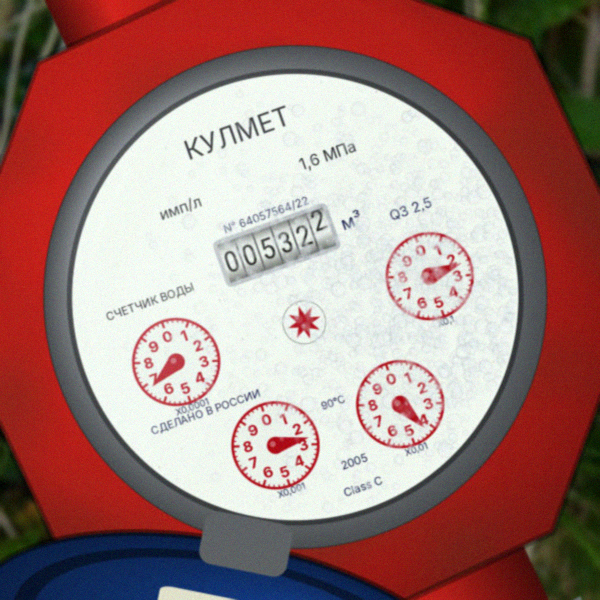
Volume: 5322.2426m³
